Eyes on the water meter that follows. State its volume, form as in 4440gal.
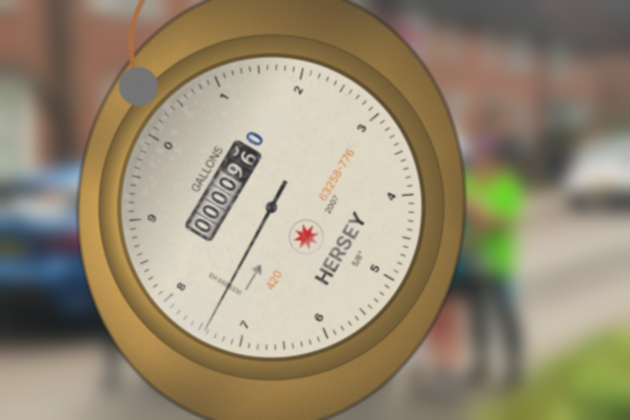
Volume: 957.4gal
